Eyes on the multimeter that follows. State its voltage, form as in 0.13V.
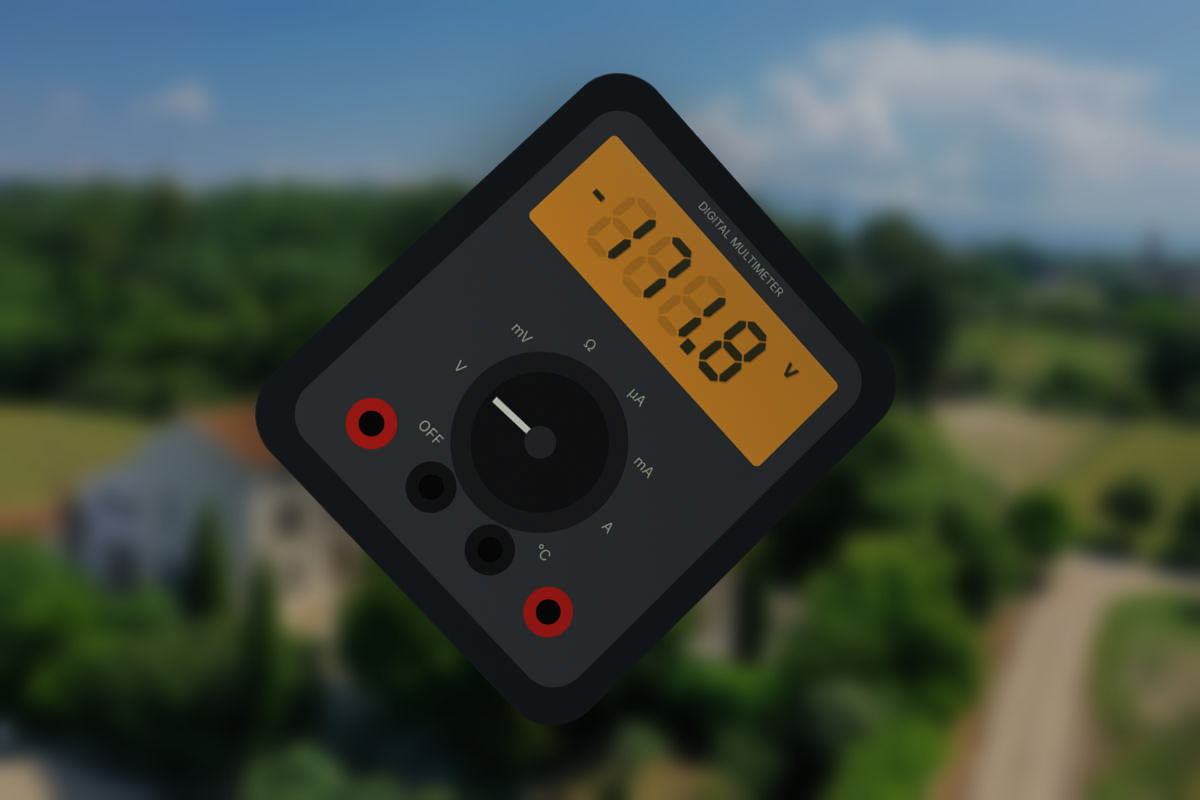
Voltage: -171.8V
